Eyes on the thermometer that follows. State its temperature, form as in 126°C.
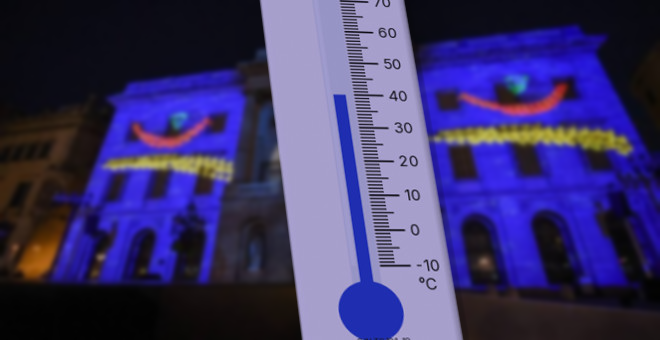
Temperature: 40°C
